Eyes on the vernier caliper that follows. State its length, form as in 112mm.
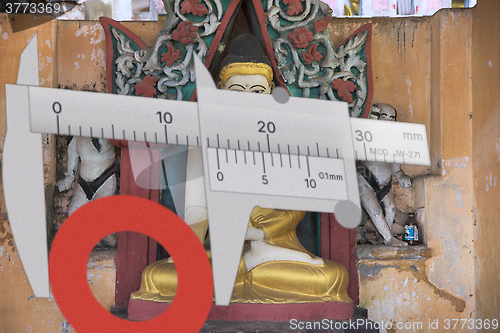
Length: 14.8mm
